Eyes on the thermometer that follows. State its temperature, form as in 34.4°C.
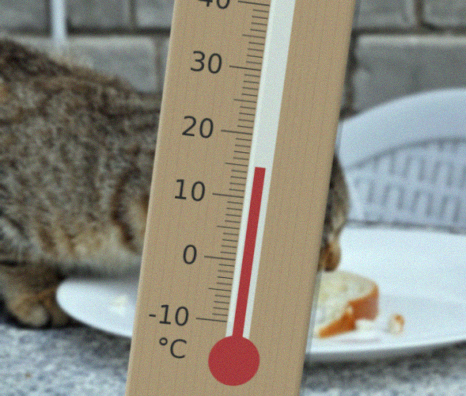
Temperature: 15°C
